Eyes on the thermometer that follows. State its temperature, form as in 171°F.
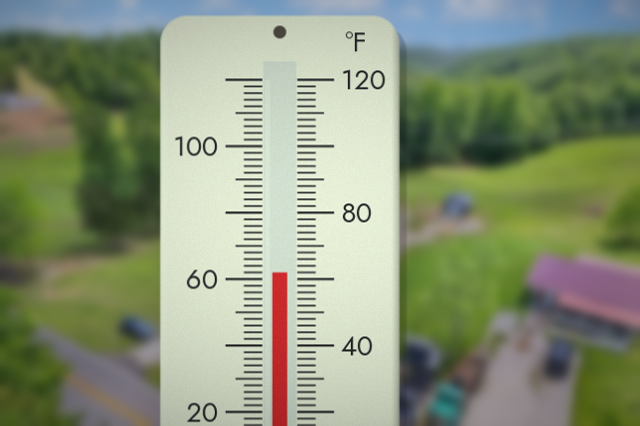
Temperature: 62°F
